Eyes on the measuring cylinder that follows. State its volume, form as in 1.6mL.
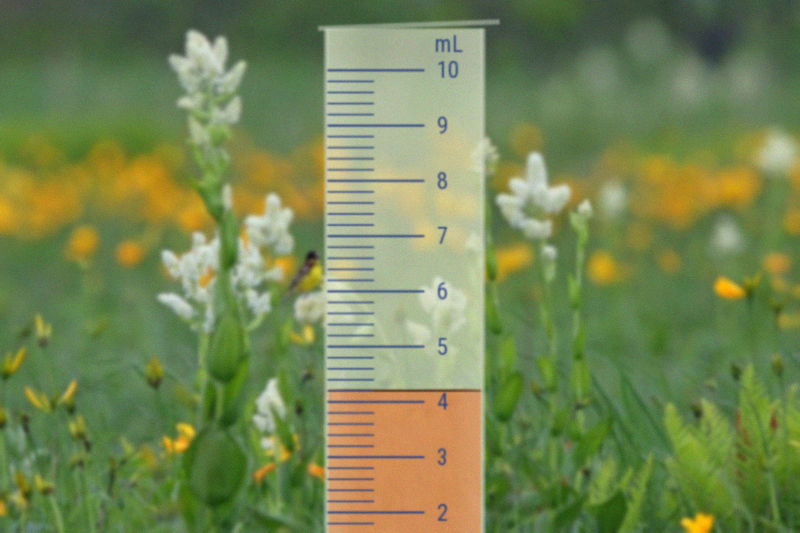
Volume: 4.2mL
